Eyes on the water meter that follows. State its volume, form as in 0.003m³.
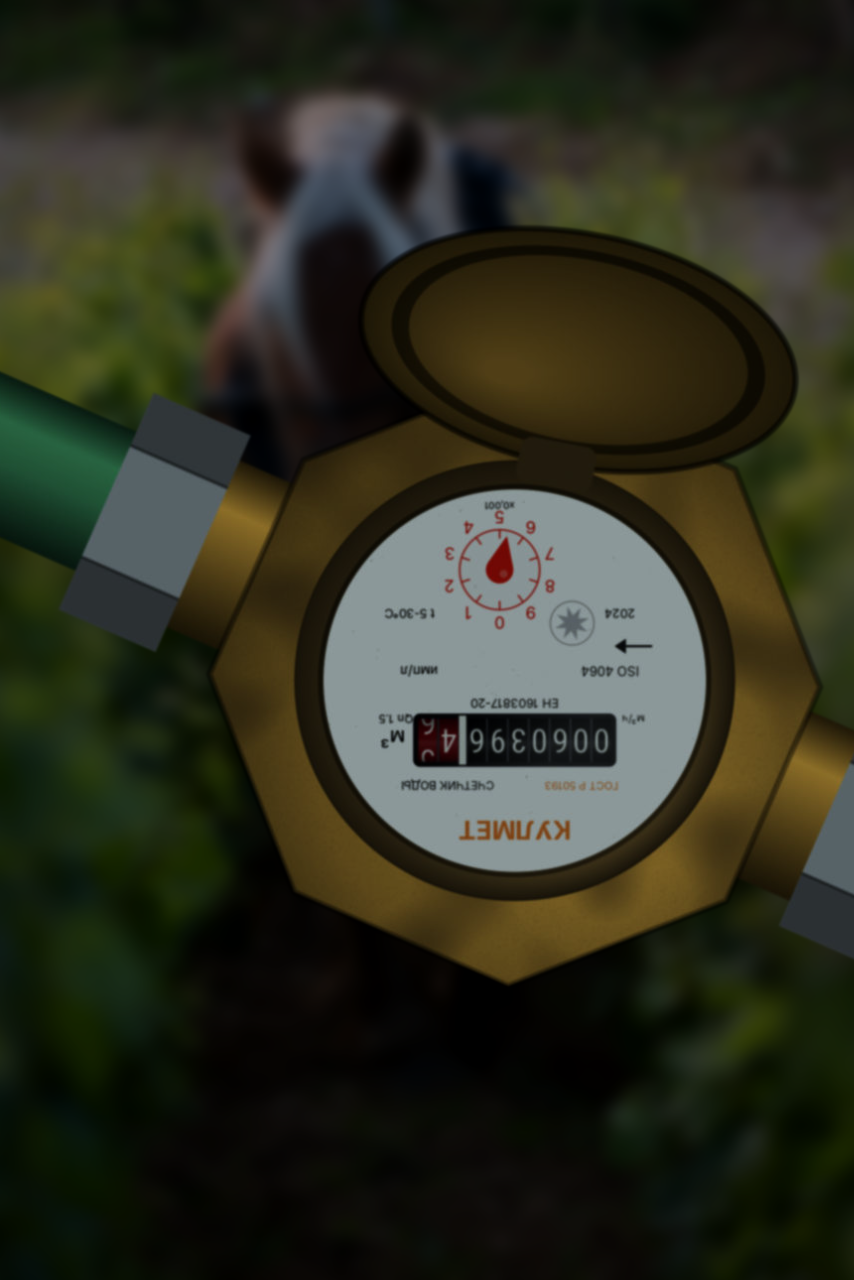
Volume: 60396.455m³
